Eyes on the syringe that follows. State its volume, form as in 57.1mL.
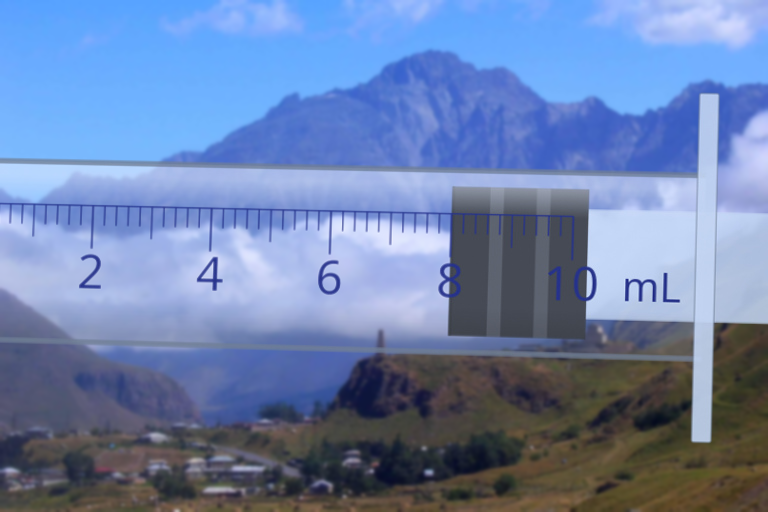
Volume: 8mL
